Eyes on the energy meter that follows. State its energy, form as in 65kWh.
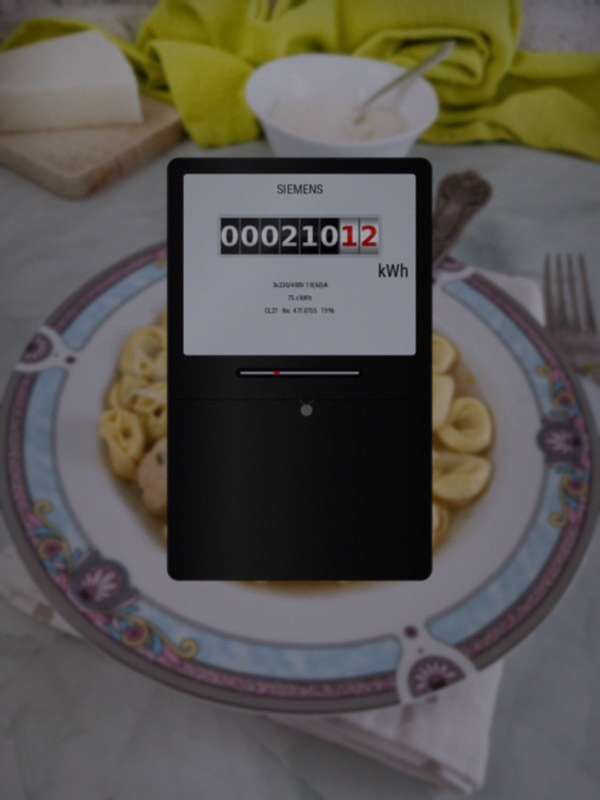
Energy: 210.12kWh
